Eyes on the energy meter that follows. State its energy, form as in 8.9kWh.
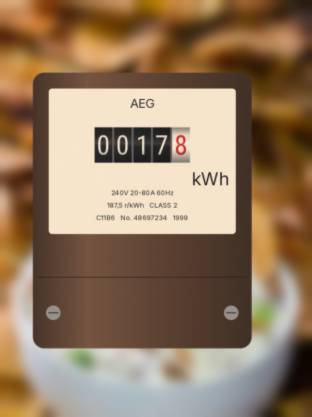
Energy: 17.8kWh
